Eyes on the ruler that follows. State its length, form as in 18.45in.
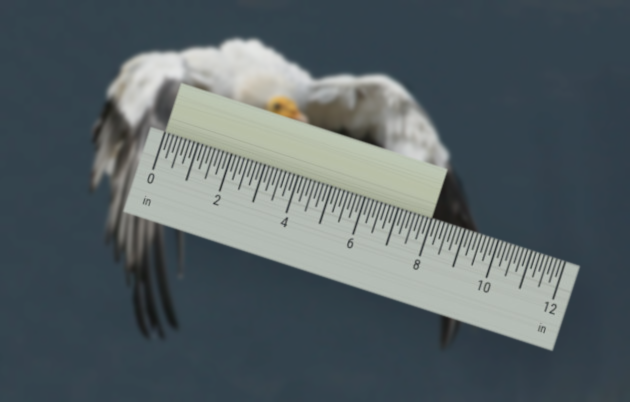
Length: 8in
